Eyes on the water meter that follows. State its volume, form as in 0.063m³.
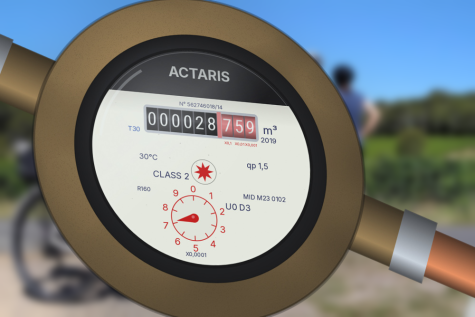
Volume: 28.7597m³
